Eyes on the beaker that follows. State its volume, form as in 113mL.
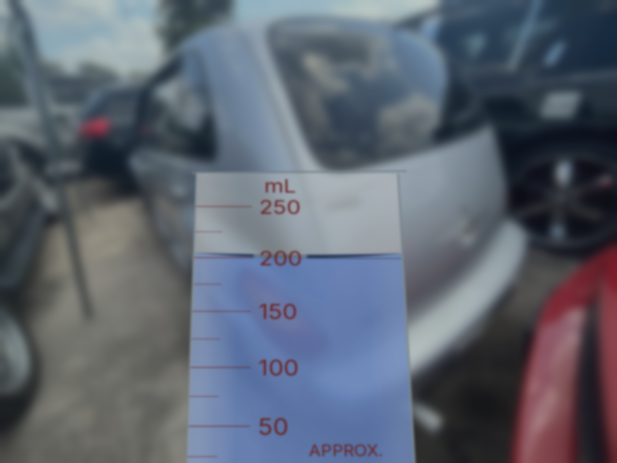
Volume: 200mL
